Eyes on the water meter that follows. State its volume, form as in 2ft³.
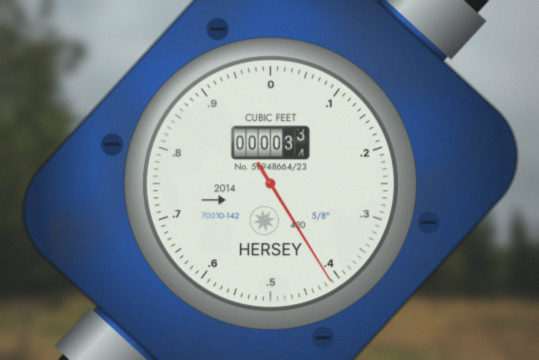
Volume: 33.41ft³
